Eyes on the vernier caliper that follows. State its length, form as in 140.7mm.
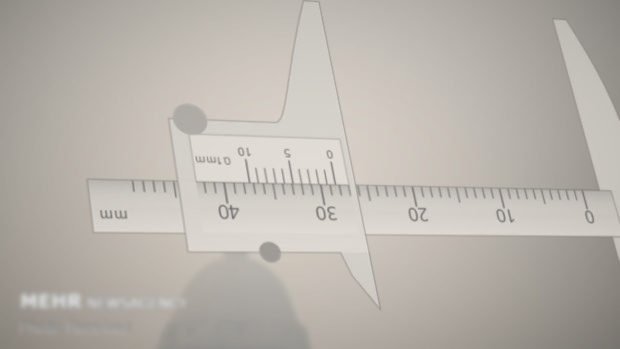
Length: 28.4mm
